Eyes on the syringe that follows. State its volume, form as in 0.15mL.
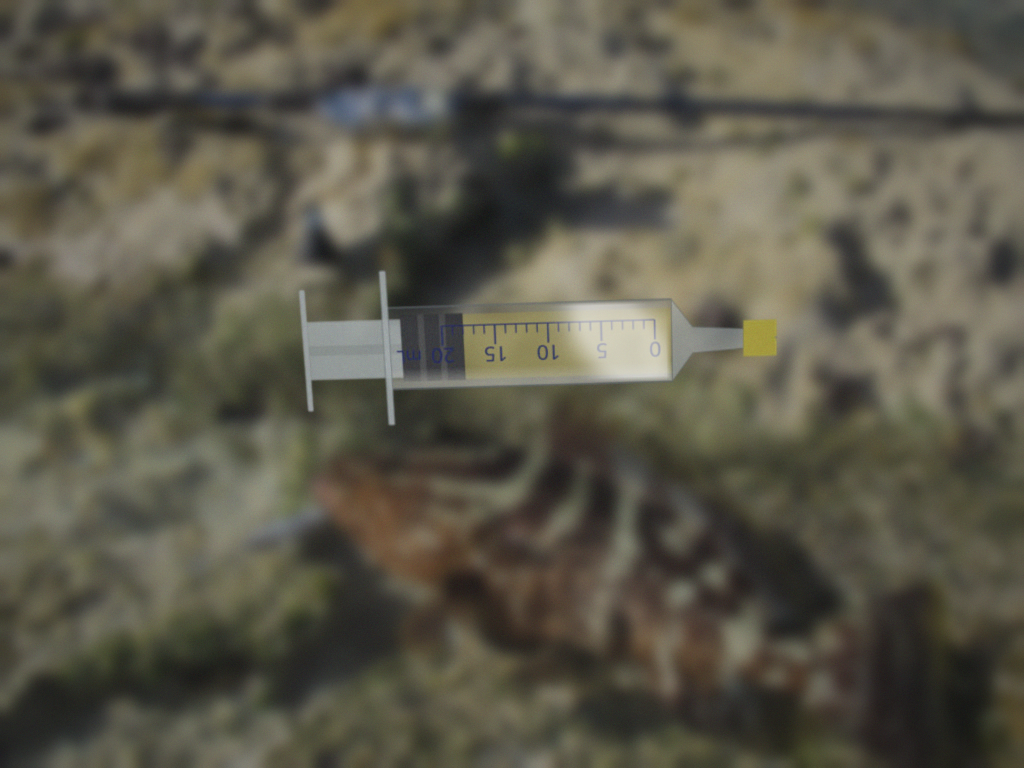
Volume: 18mL
